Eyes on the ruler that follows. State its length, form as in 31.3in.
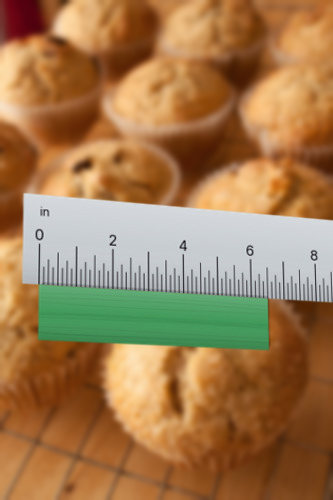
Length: 6.5in
